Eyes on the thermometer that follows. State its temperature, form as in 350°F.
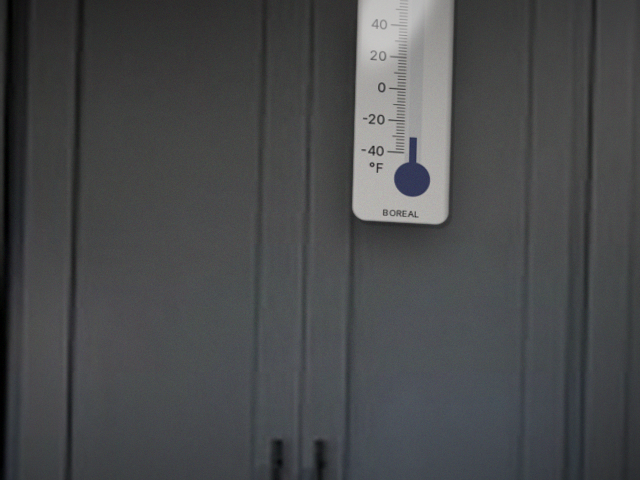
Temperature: -30°F
